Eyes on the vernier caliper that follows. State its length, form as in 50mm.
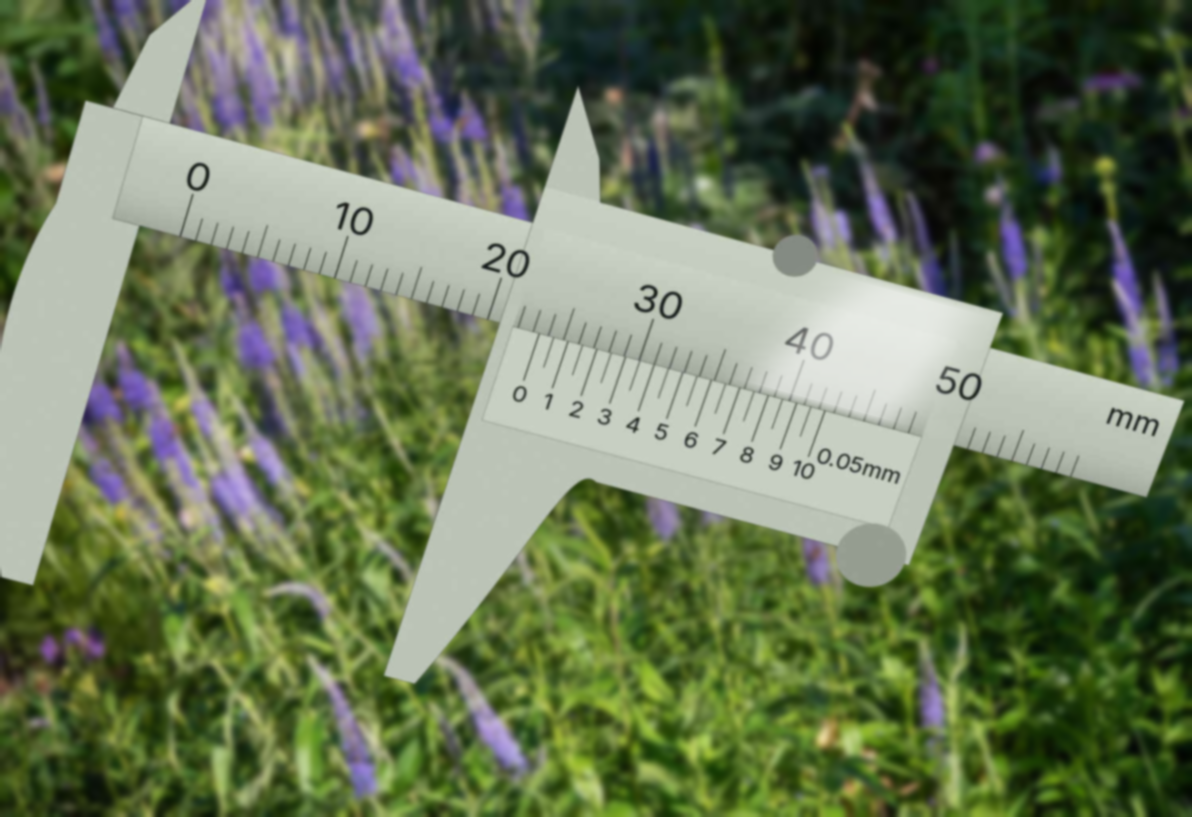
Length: 23.4mm
